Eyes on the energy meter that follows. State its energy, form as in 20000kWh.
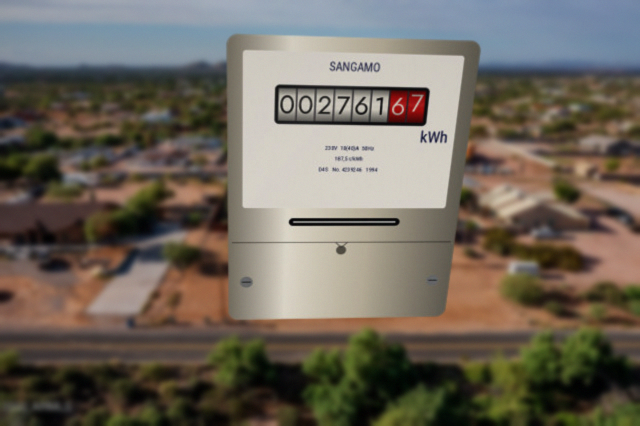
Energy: 2761.67kWh
